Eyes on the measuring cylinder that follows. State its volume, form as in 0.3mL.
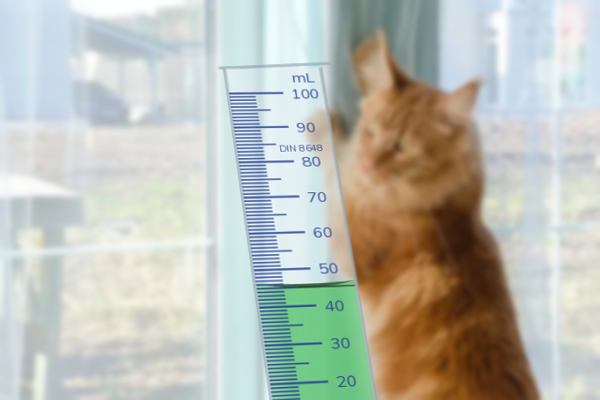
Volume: 45mL
